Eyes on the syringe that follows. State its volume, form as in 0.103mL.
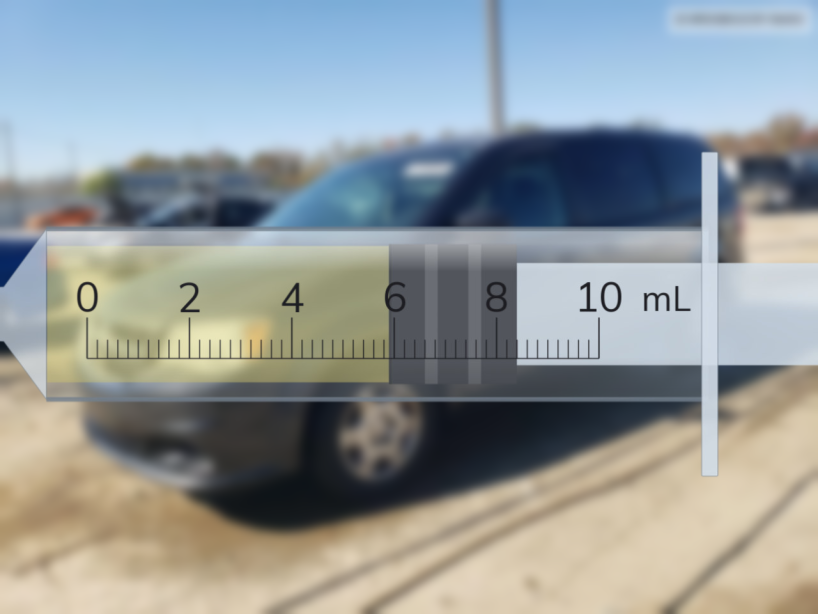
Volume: 5.9mL
